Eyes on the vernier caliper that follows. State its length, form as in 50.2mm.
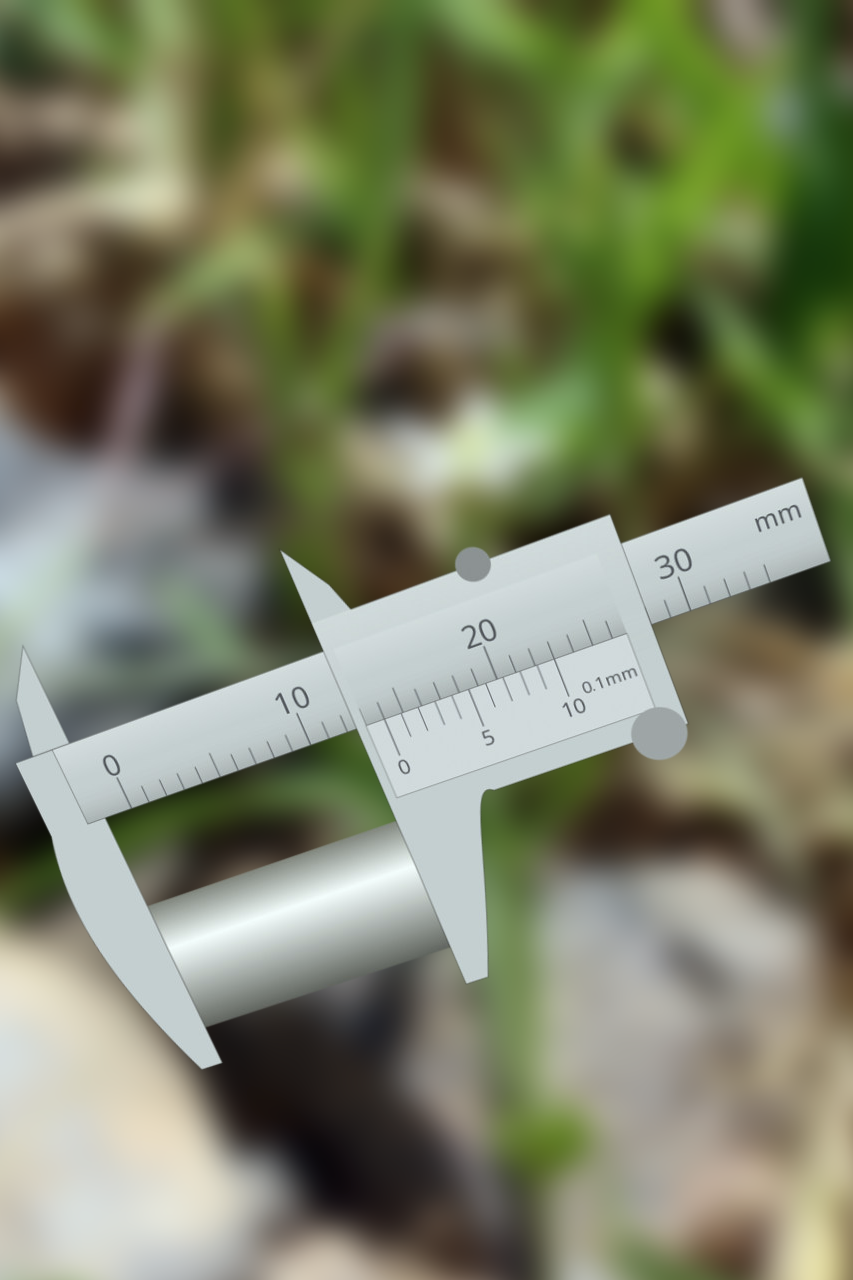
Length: 14.0mm
